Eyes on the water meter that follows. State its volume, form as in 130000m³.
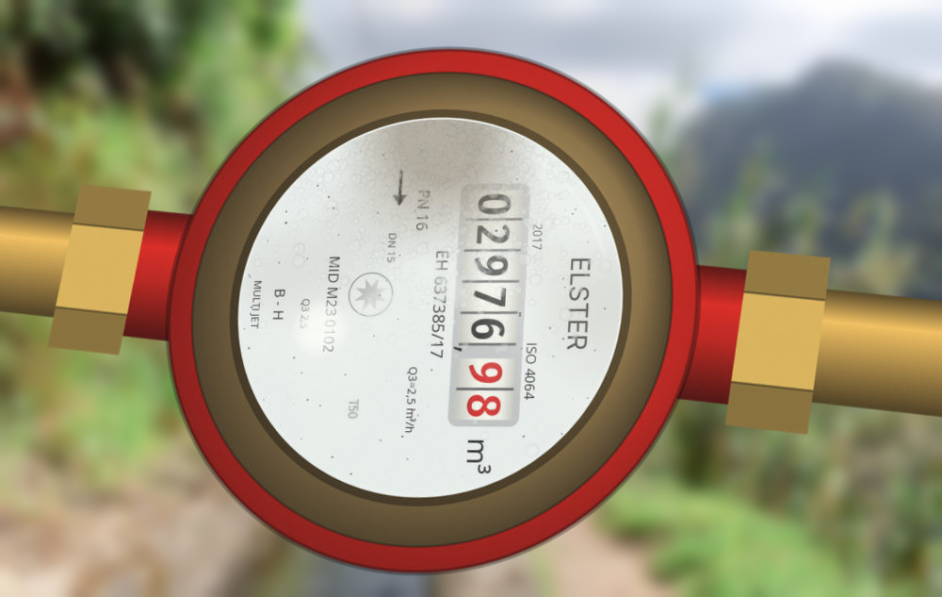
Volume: 2976.98m³
